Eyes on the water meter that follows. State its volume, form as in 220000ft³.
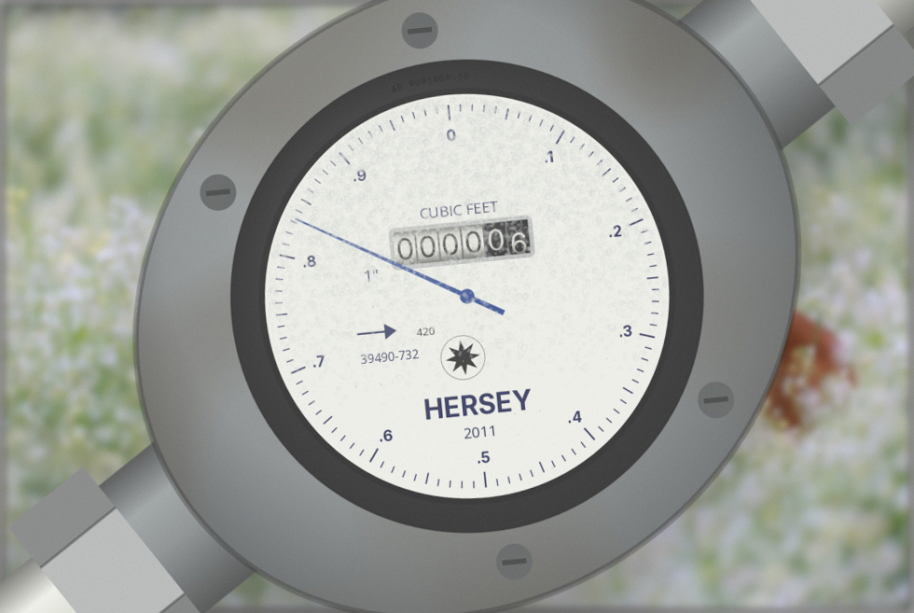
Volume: 5.83ft³
